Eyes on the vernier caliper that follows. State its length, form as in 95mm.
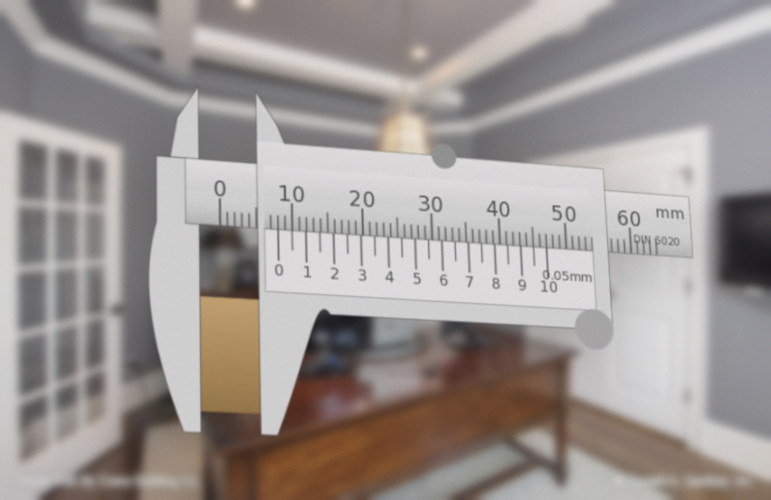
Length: 8.0mm
